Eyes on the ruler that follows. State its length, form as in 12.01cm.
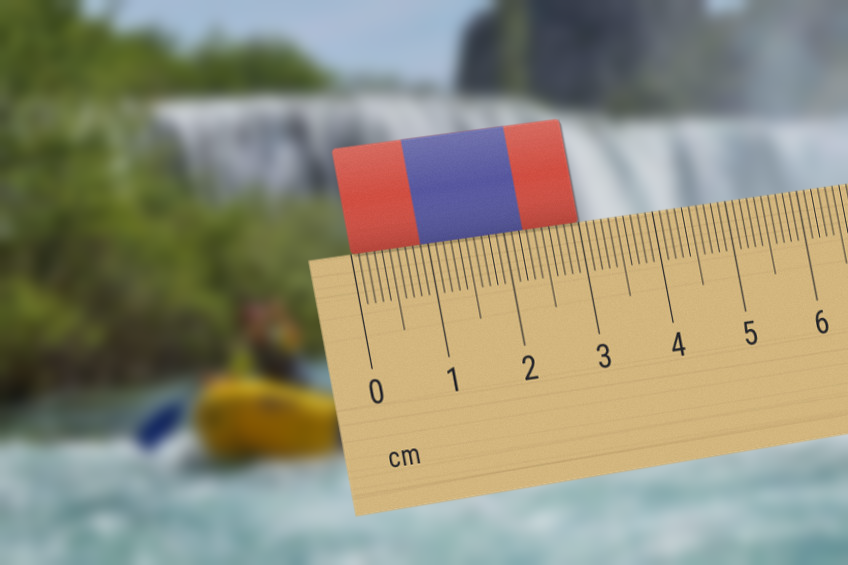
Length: 3cm
